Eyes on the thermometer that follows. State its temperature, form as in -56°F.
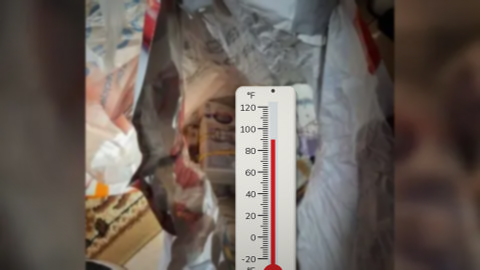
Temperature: 90°F
